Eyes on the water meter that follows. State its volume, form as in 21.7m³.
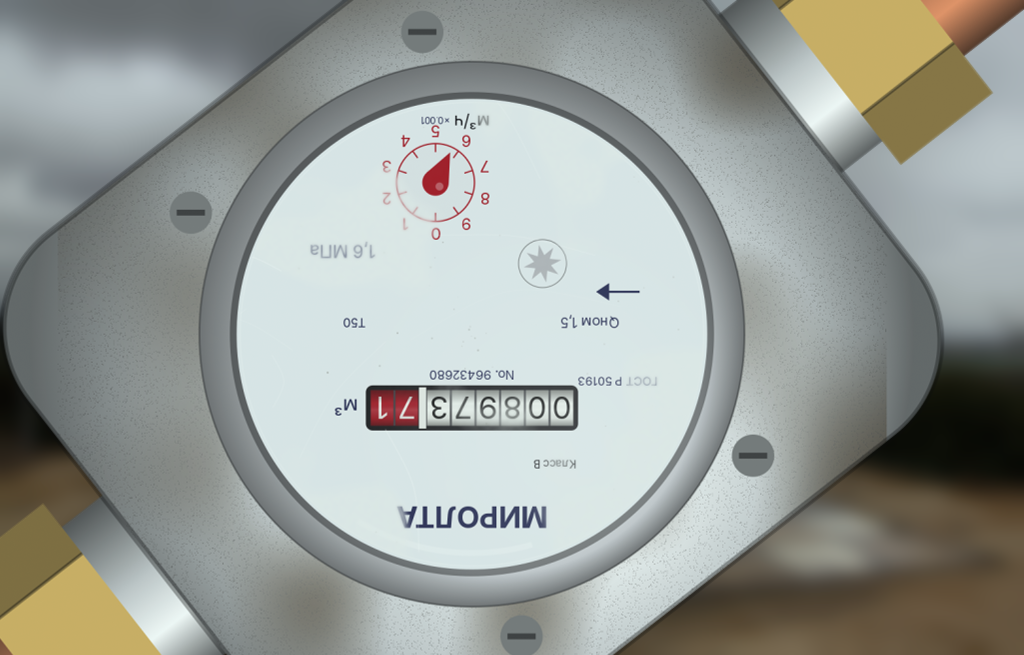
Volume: 8973.715m³
